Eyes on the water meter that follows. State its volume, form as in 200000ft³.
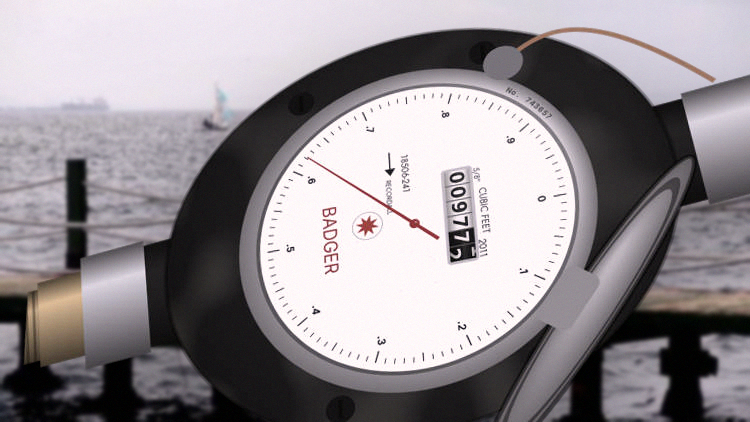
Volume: 9771.62ft³
